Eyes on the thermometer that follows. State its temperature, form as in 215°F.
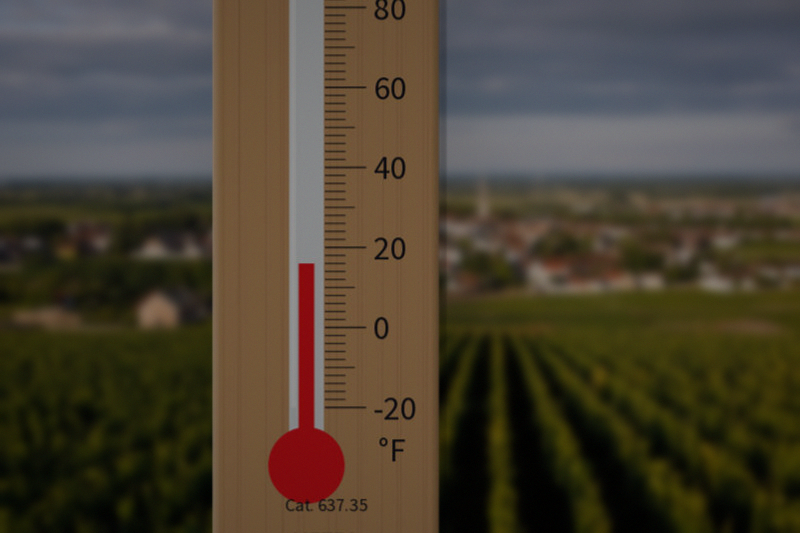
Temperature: 16°F
